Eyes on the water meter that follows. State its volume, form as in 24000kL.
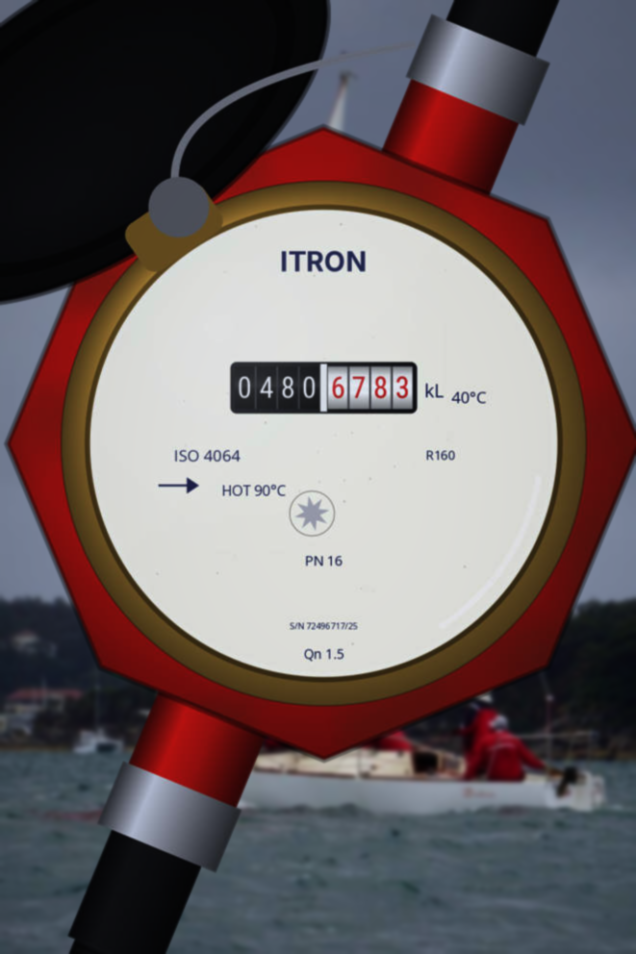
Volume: 480.6783kL
